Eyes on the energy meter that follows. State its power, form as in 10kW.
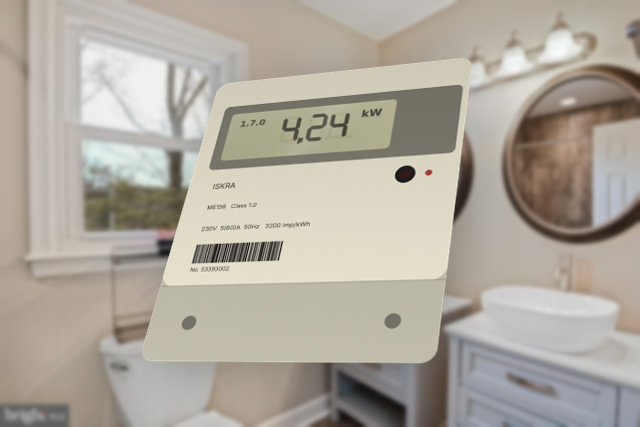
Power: 4.24kW
